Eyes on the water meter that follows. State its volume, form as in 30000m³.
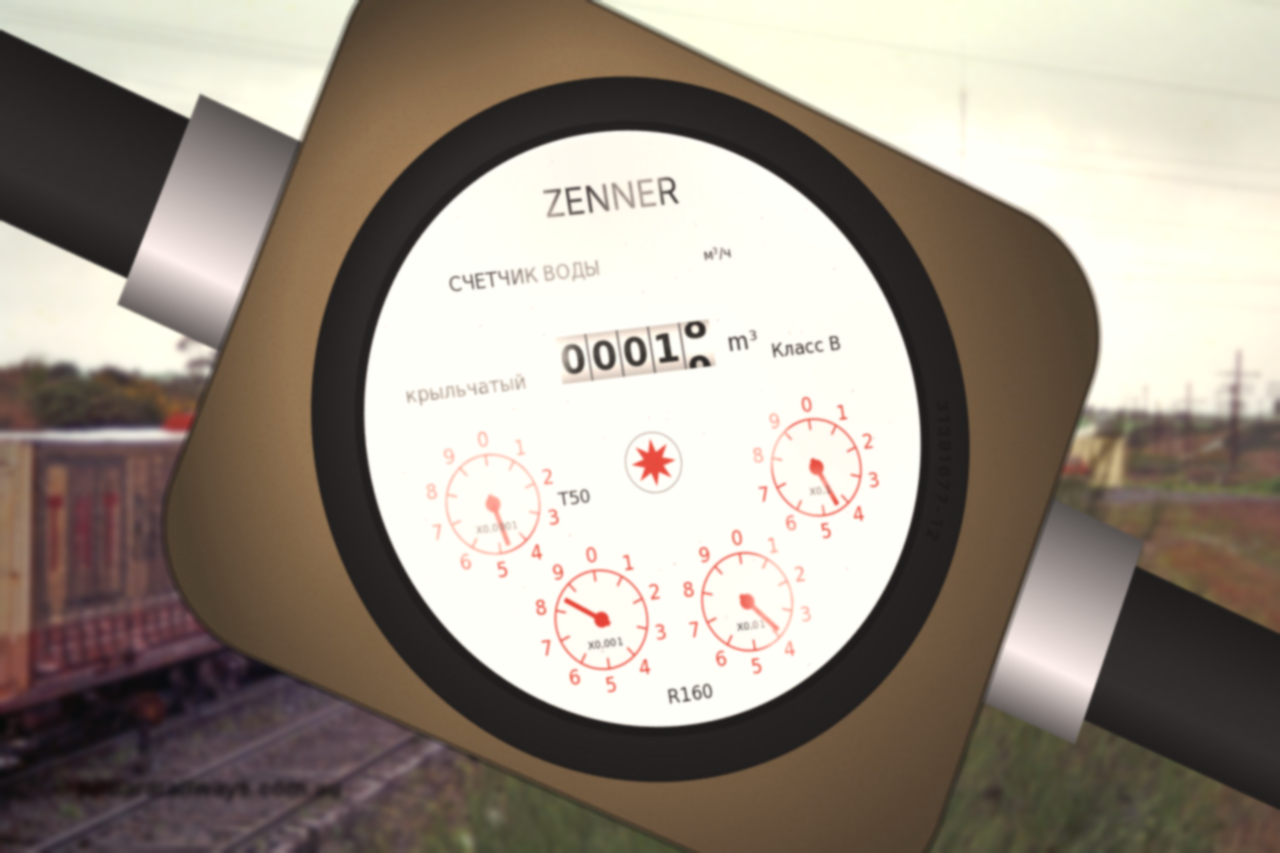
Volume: 18.4384m³
